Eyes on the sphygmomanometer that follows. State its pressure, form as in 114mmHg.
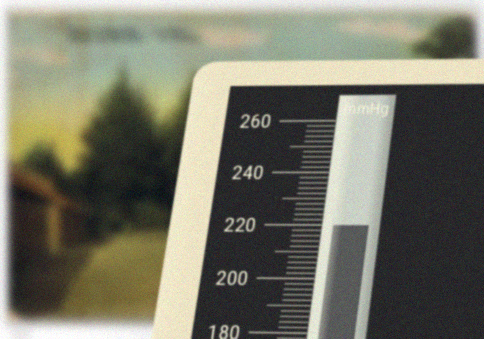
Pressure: 220mmHg
